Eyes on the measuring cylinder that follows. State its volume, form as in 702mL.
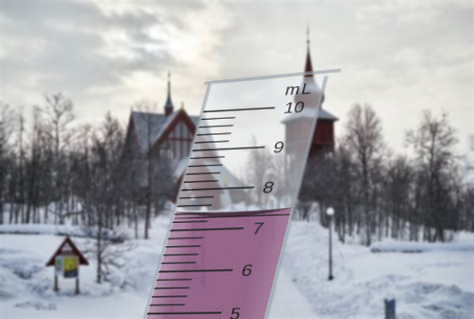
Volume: 7.3mL
